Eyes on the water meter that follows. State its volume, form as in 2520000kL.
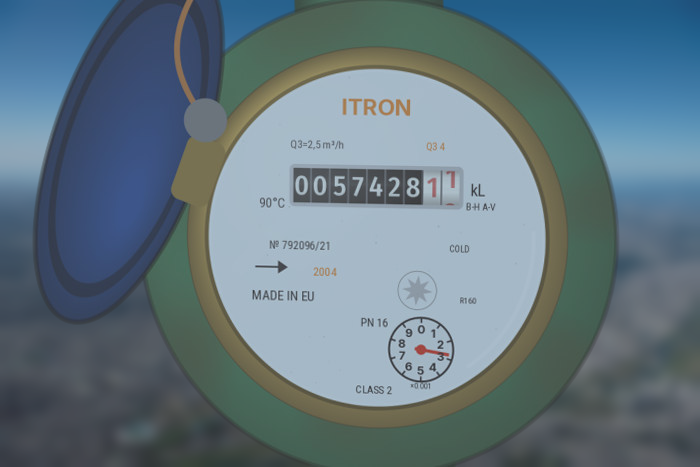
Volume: 57428.112kL
